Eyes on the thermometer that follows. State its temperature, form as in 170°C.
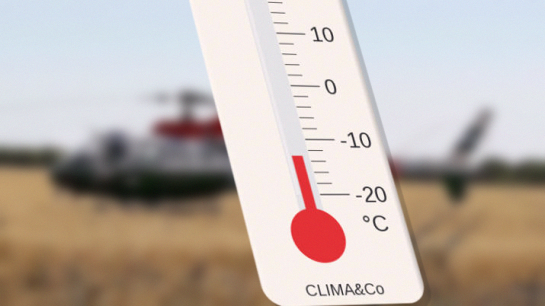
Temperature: -13°C
